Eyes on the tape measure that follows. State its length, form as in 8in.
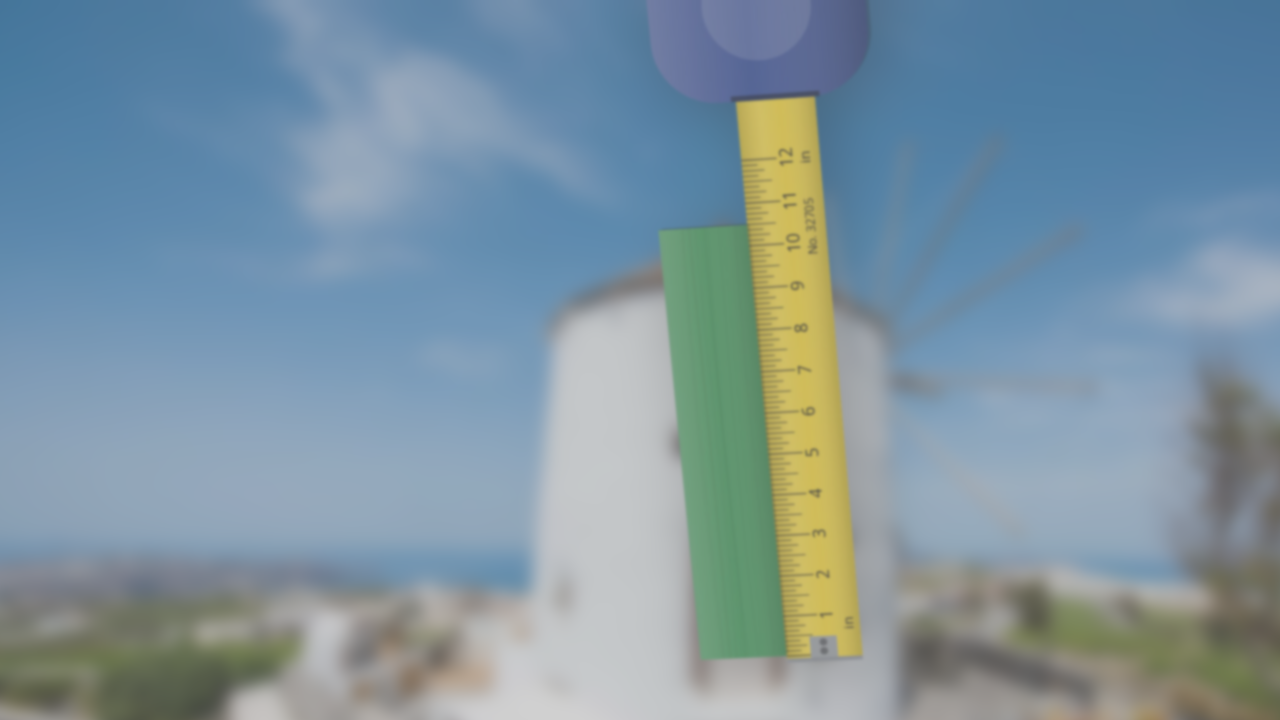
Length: 10.5in
